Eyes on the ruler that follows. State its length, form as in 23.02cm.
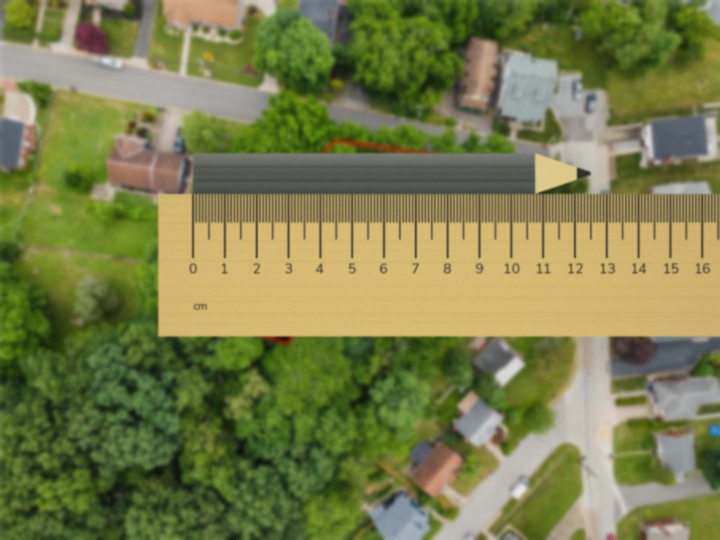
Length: 12.5cm
